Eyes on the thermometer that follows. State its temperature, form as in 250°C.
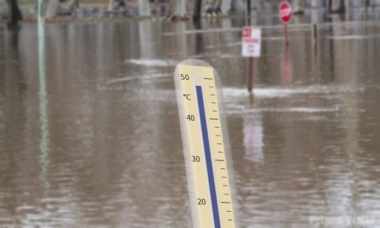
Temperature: 48°C
